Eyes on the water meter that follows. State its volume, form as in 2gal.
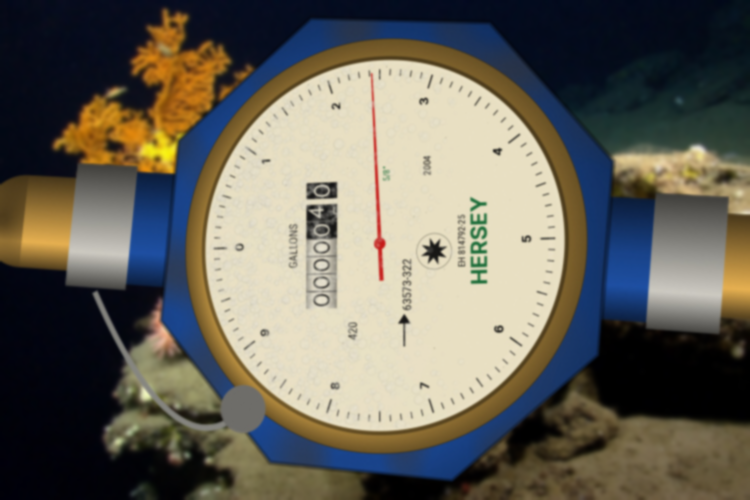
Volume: 42.4gal
